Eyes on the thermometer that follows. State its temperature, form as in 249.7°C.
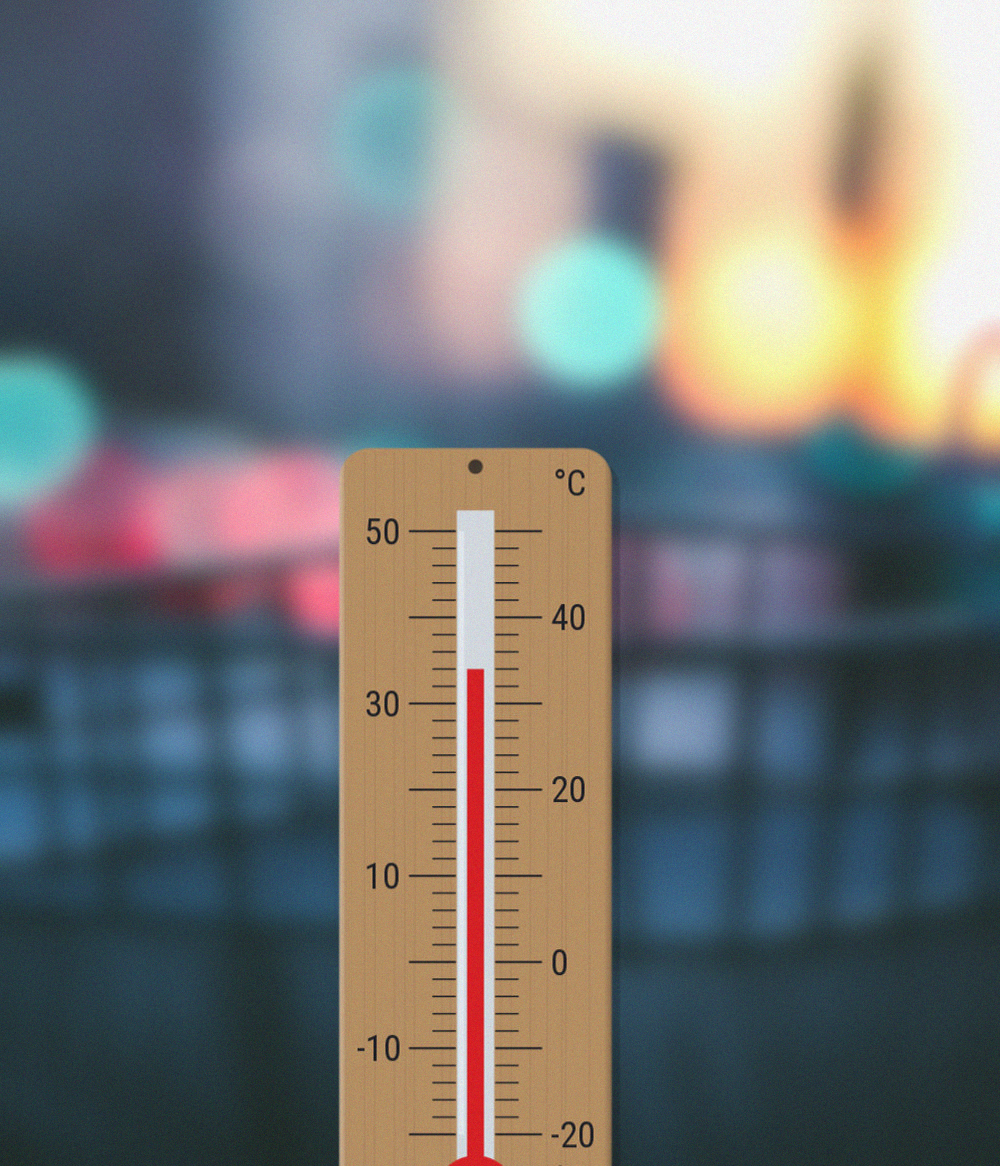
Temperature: 34°C
